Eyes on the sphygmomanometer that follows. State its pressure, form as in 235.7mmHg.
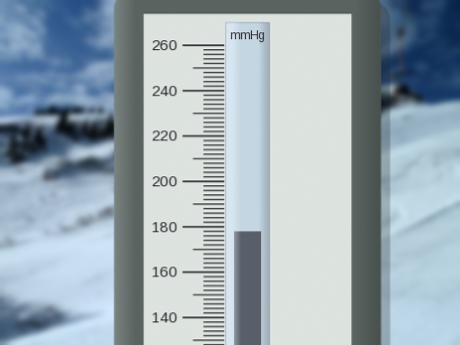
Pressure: 178mmHg
